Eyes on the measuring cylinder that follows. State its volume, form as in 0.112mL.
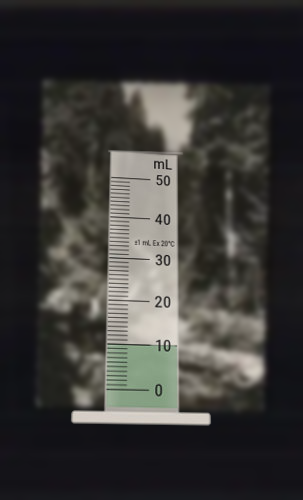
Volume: 10mL
